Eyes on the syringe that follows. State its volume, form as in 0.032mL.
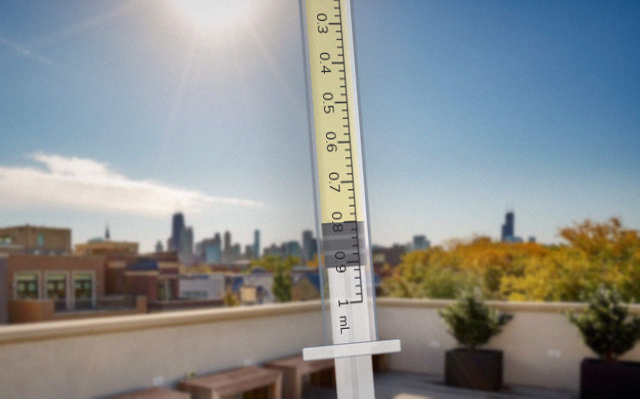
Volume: 0.8mL
